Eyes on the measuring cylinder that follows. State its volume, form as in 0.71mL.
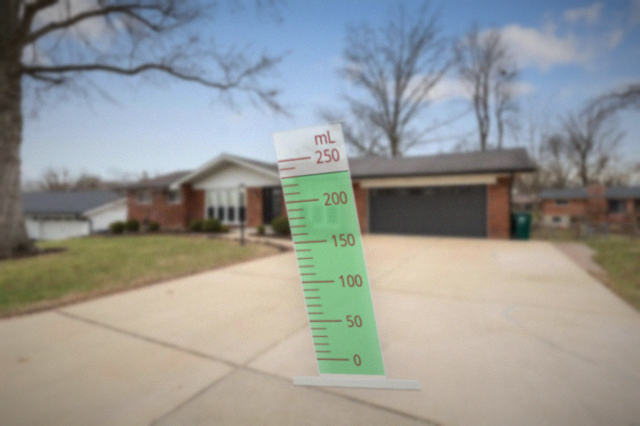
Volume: 230mL
